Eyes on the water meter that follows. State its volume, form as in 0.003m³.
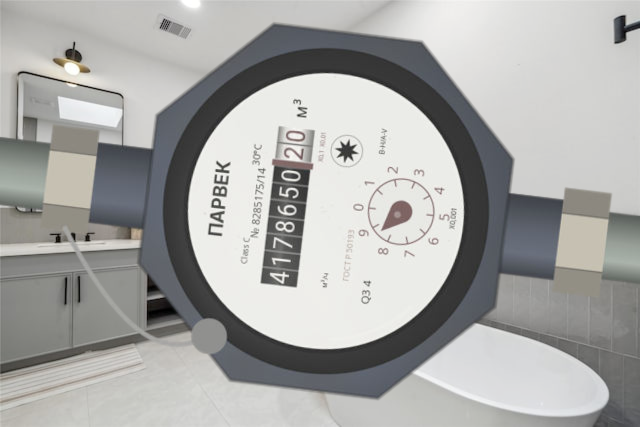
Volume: 4178650.208m³
